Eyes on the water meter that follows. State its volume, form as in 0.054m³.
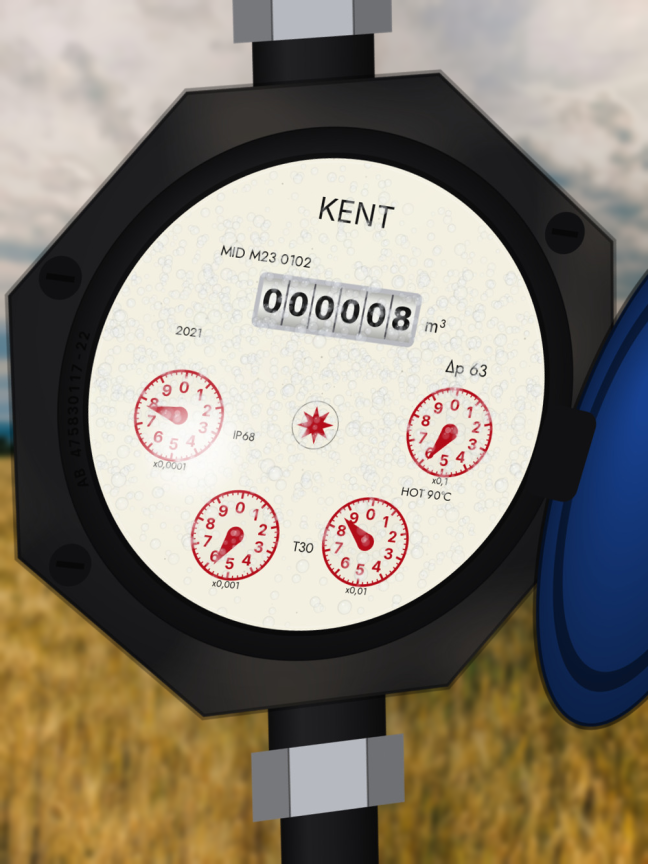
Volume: 8.5857m³
